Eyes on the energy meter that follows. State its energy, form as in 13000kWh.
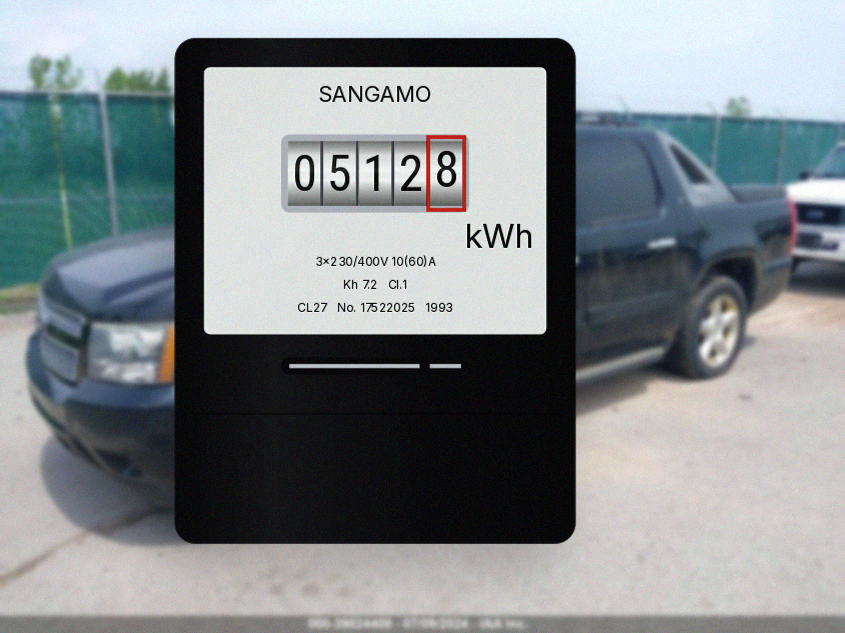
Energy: 512.8kWh
